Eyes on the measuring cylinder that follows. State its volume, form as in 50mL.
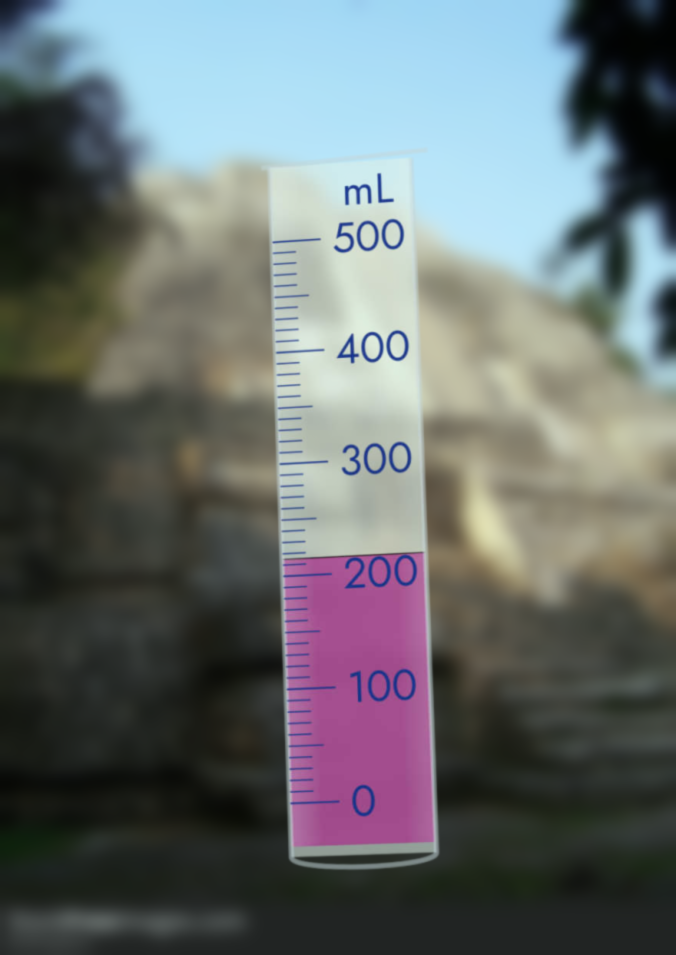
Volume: 215mL
